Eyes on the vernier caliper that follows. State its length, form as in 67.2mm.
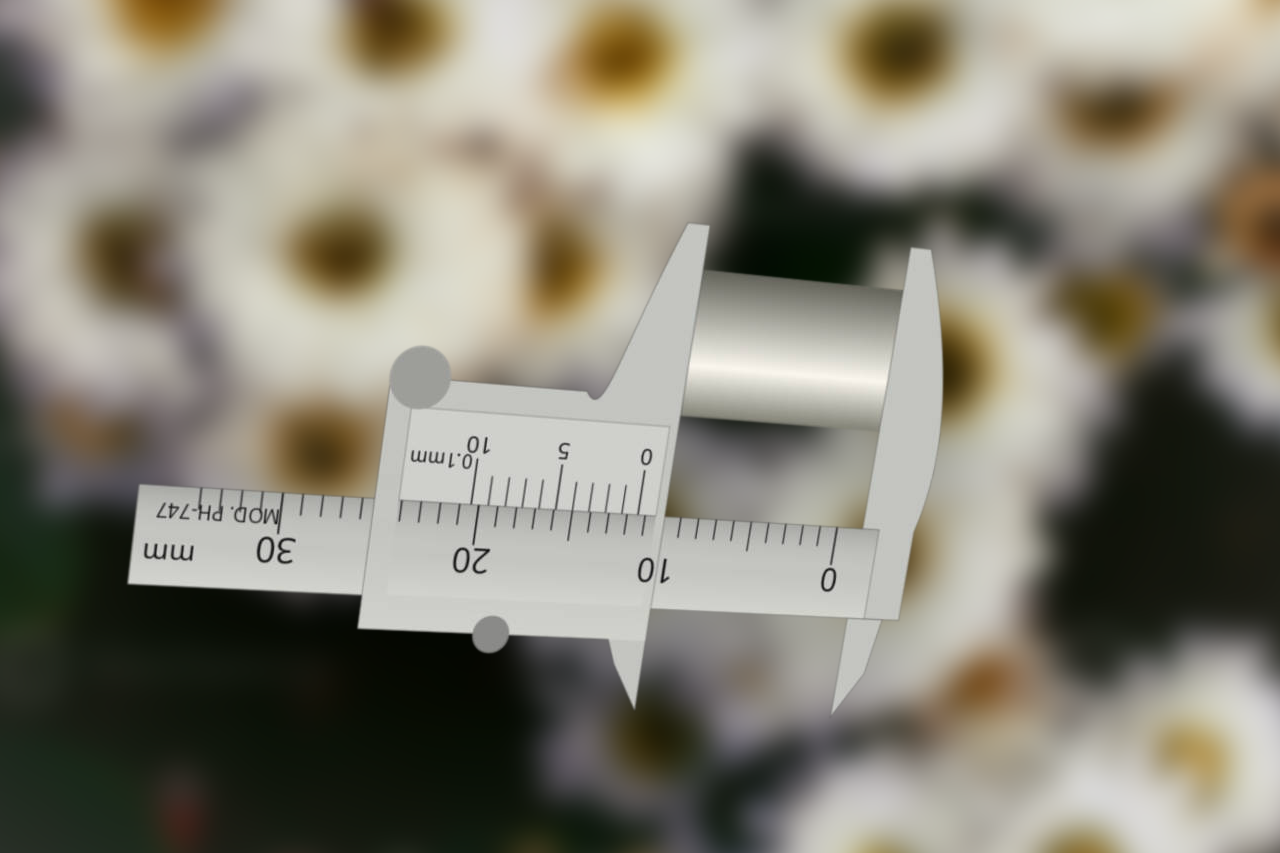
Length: 11.4mm
